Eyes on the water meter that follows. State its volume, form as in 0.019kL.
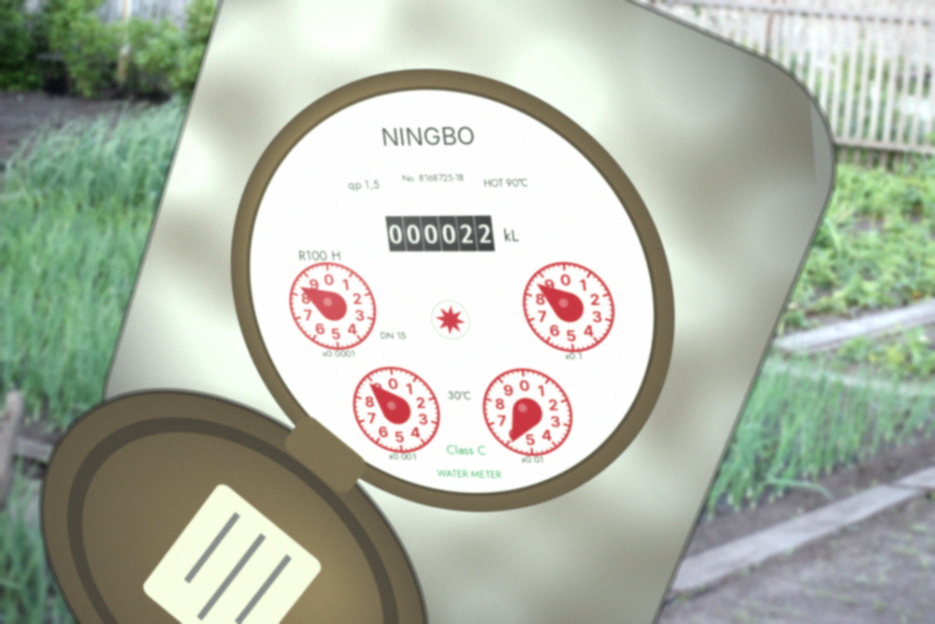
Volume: 22.8588kL
